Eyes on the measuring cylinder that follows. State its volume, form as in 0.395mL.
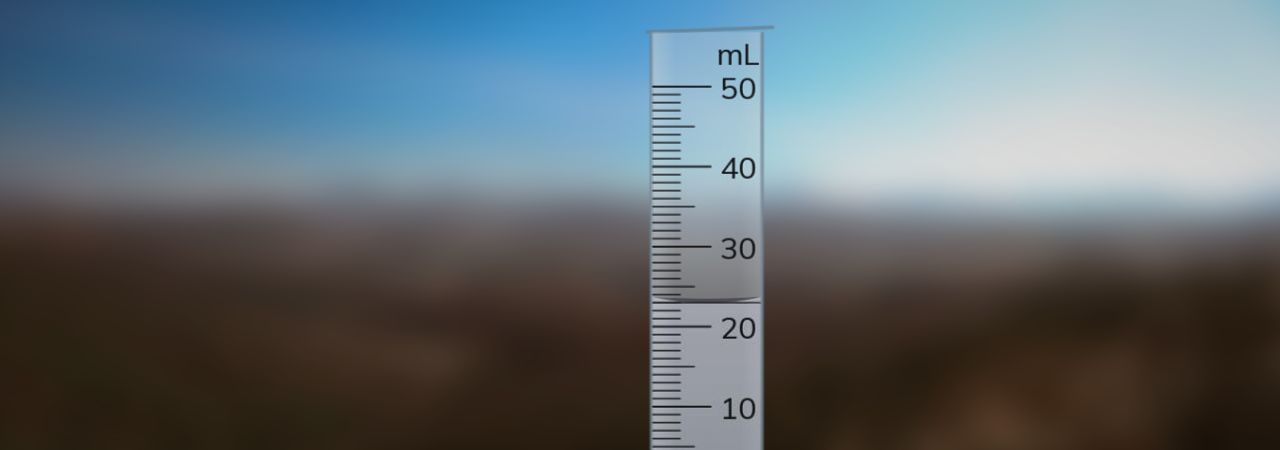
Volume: 23mL
